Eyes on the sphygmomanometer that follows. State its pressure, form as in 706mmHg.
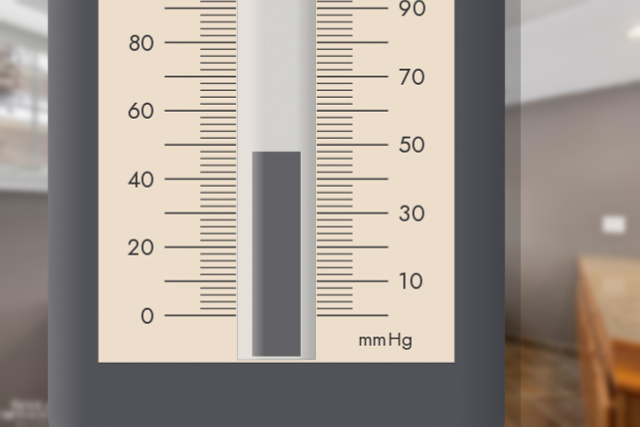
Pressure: 48mmHg
